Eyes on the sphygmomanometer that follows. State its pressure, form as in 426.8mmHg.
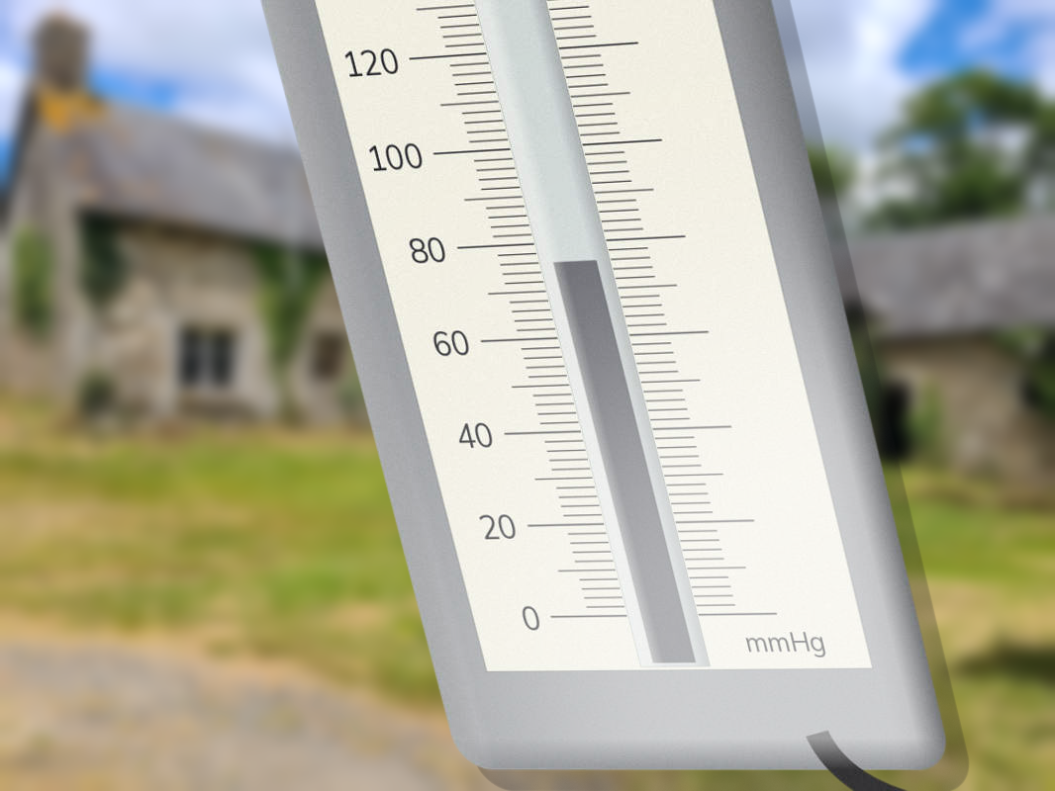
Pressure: 76mmHg
